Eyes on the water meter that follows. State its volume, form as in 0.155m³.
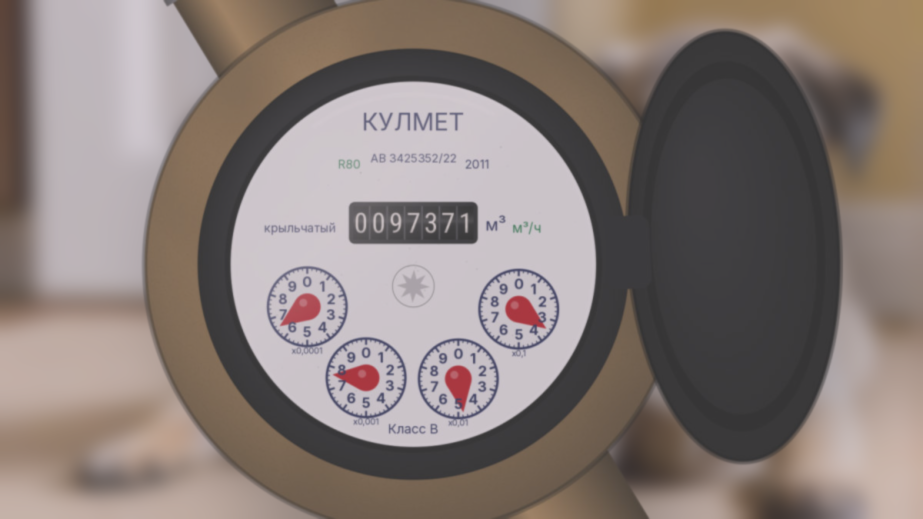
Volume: 97371.3476m³
